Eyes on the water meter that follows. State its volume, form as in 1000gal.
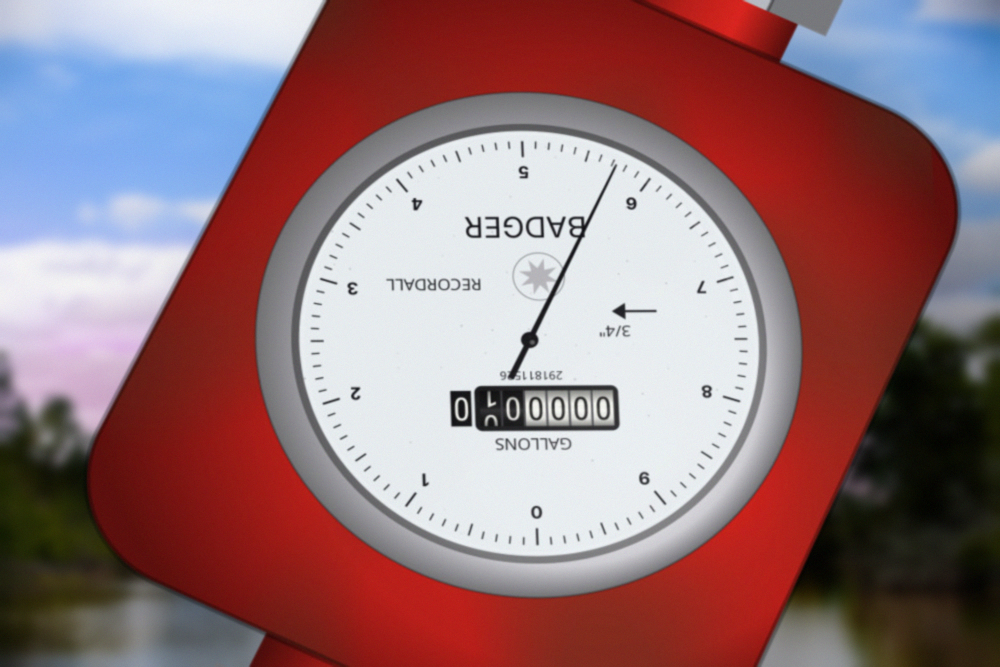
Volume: 5.7gal
